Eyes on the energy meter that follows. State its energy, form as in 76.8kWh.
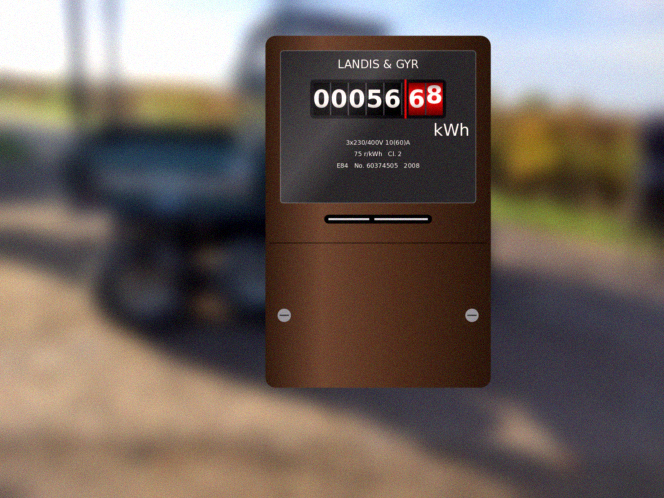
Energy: 56.68kWh
